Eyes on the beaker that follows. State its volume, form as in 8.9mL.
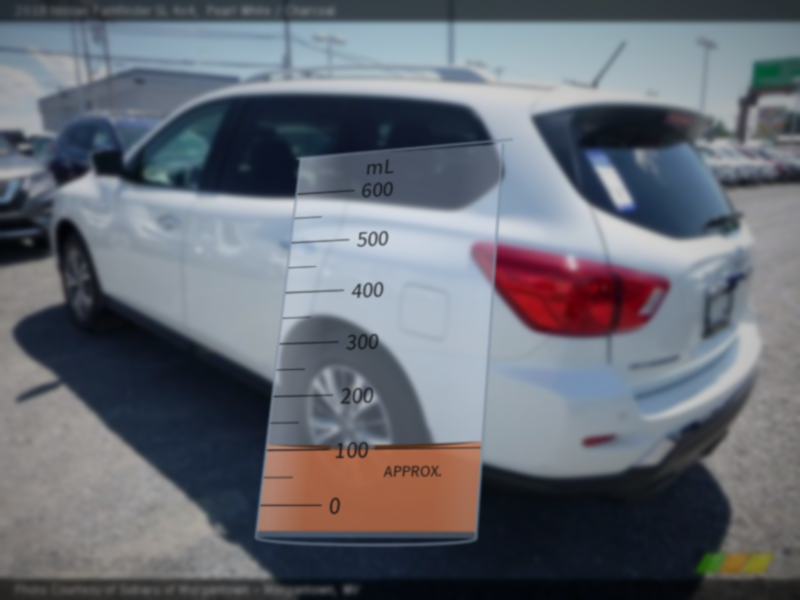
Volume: 100mL
